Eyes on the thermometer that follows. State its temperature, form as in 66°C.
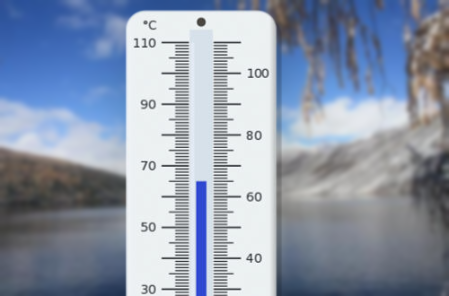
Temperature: 65°C
